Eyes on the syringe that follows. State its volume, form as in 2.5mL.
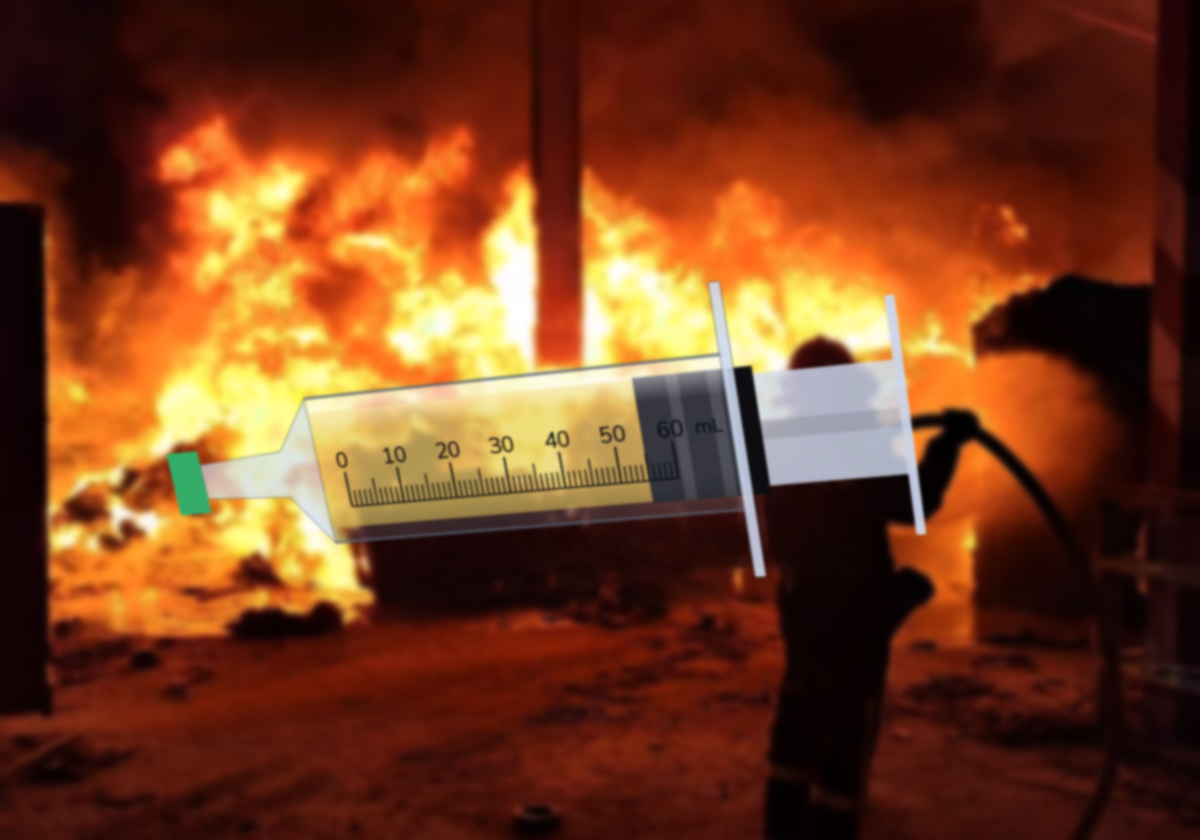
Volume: 55mL
